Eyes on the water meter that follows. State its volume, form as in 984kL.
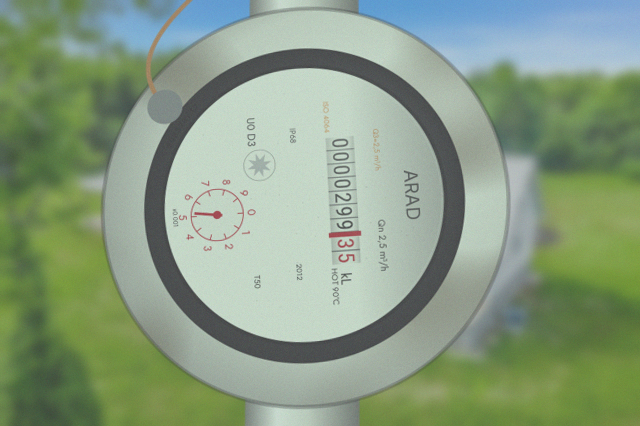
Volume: 299.355kL
